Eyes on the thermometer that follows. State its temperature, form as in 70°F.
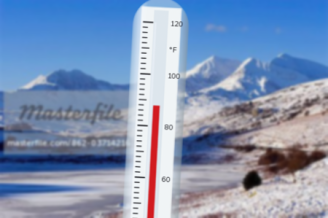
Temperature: 88°F
